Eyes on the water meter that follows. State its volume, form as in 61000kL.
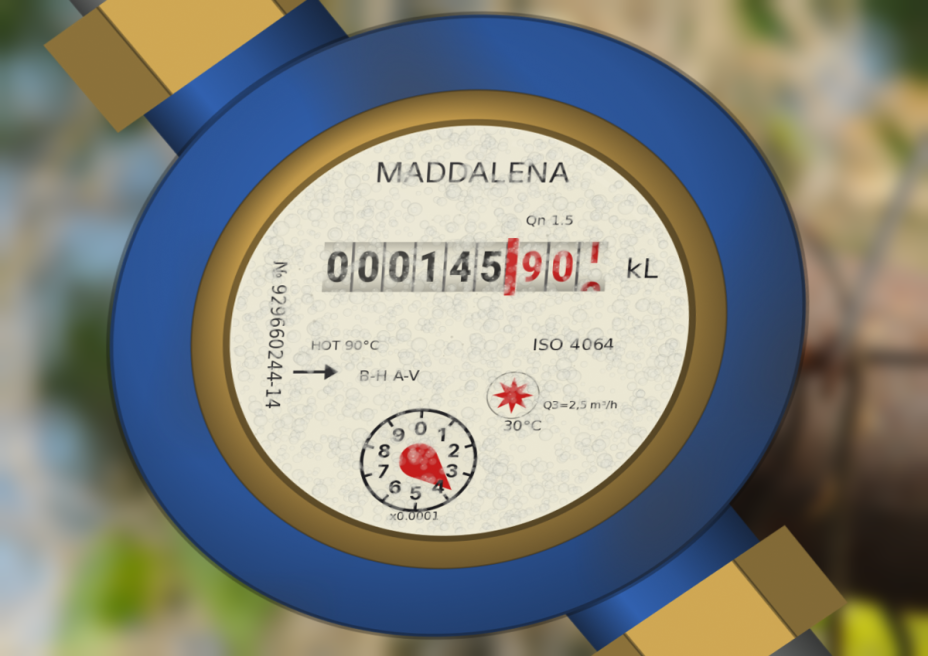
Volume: 145.9013kL
